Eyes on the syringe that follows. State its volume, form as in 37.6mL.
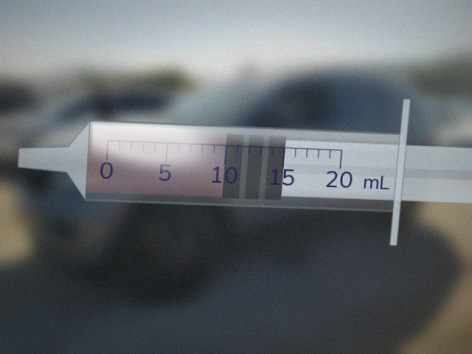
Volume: 10mL
